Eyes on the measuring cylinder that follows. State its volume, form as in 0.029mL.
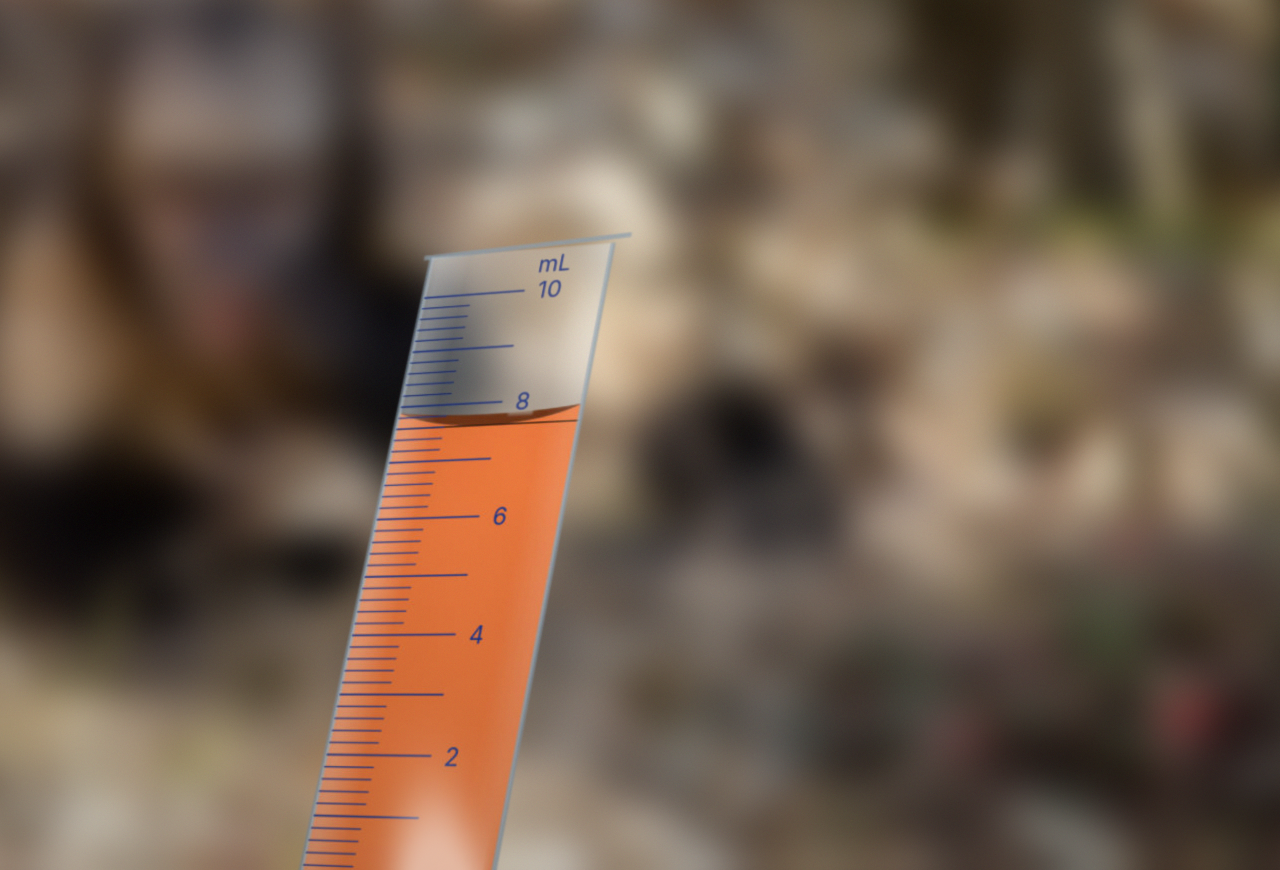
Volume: 7.6mL
